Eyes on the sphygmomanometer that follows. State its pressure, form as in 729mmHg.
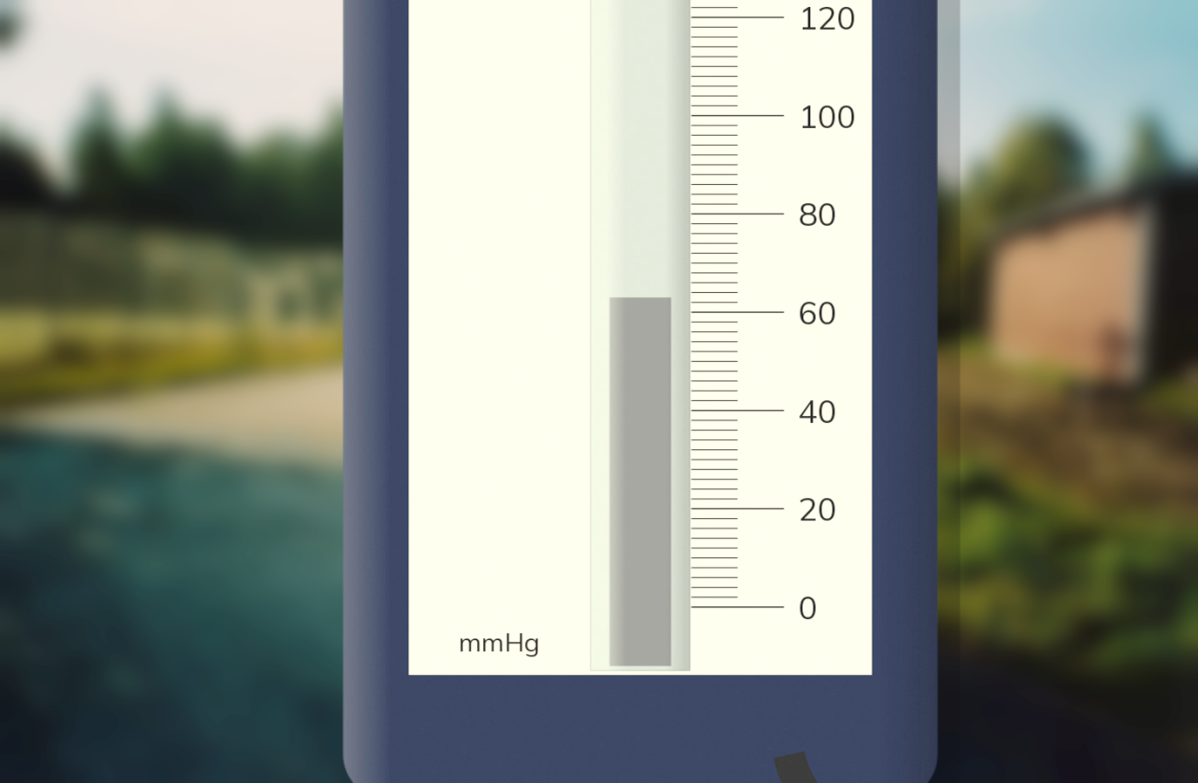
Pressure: 63mmHg
